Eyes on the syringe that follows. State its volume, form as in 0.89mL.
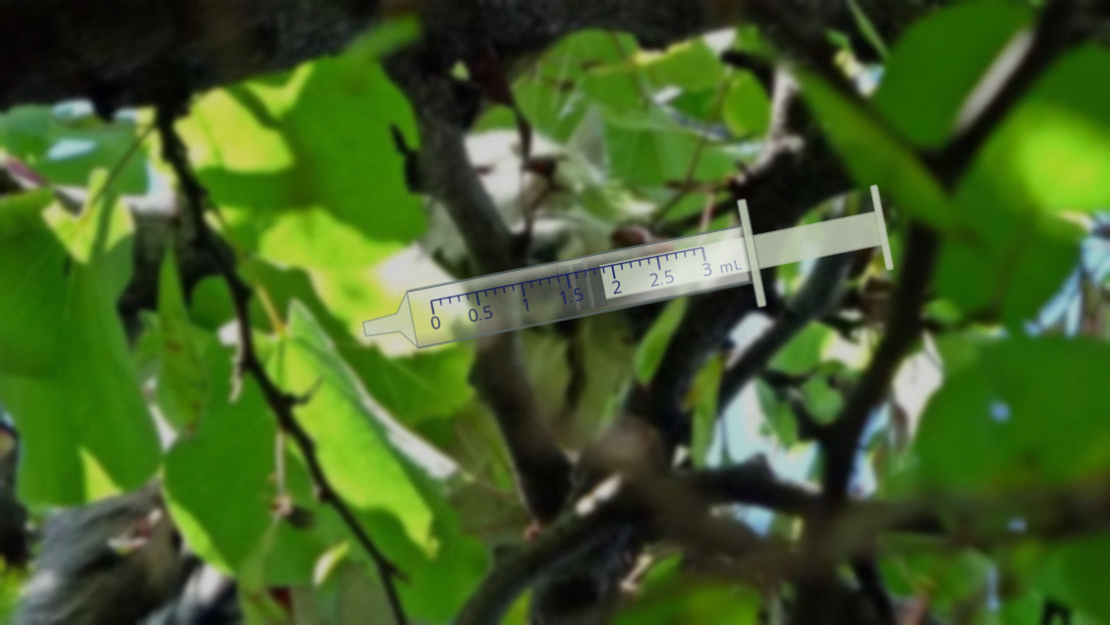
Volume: 1.4mL
